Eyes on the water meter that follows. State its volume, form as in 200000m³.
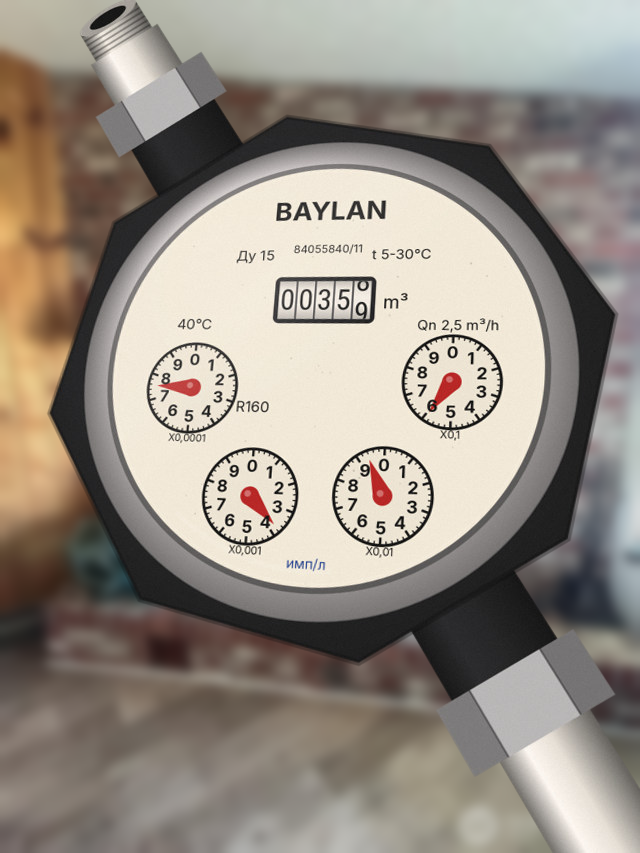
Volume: 358.5937m³
